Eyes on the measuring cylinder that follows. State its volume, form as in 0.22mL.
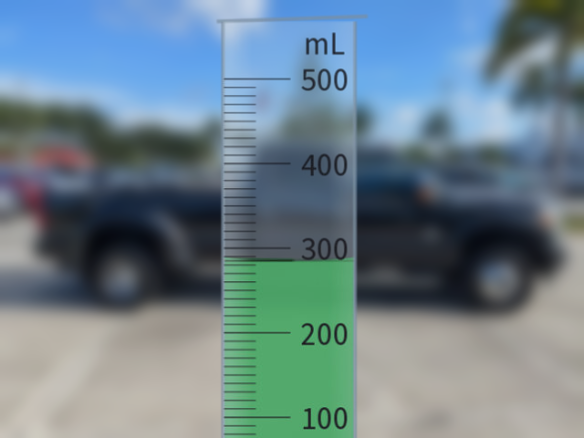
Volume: 285mL
